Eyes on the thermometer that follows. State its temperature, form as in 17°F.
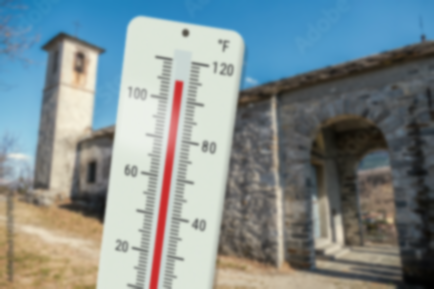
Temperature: 110°F
